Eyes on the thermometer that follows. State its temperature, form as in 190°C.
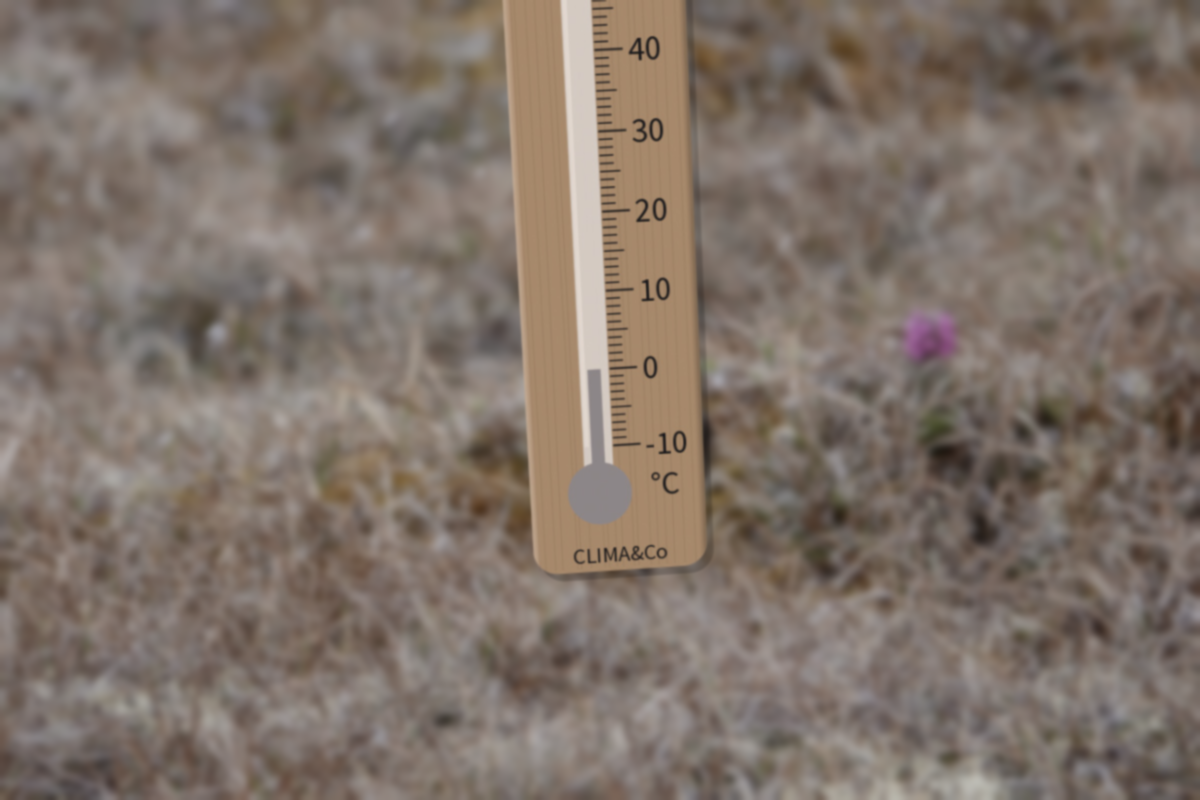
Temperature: 0°C
